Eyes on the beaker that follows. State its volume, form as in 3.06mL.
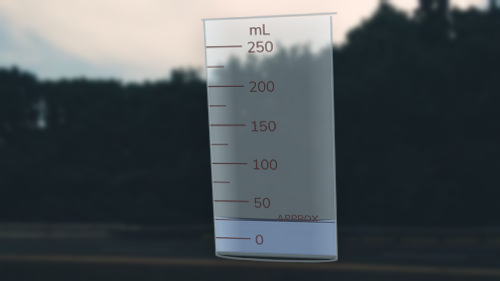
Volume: 25mL
